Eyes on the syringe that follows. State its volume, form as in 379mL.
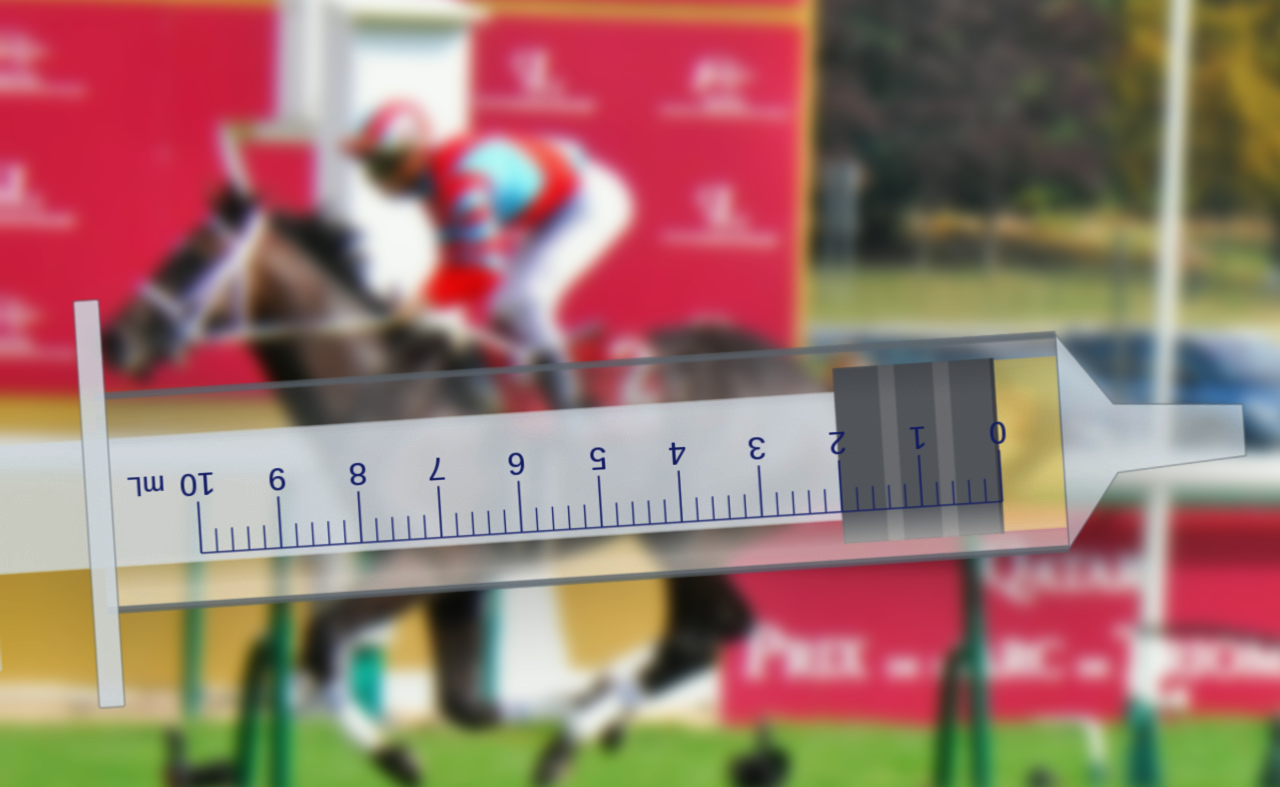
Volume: 0mL
